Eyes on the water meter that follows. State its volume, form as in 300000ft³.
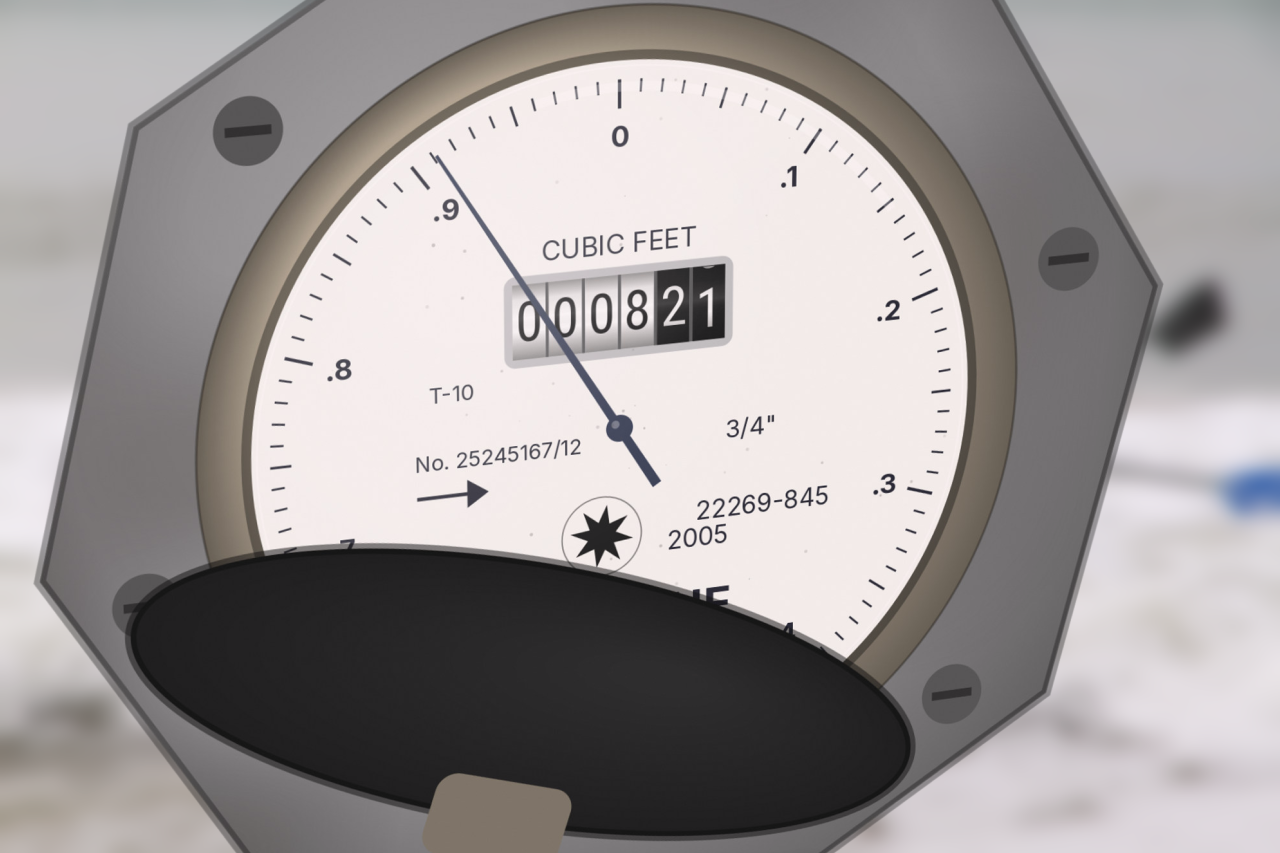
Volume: 820.91ft³
